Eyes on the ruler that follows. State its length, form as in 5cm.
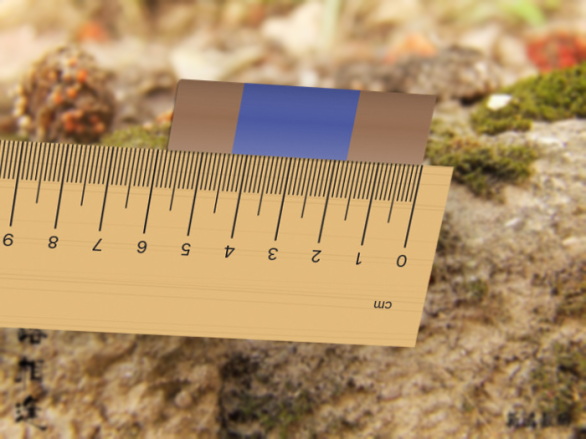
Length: 5.8cm
